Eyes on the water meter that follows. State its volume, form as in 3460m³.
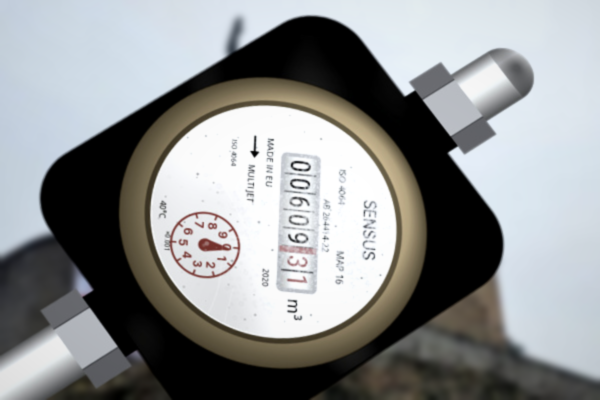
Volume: 609.310m³
